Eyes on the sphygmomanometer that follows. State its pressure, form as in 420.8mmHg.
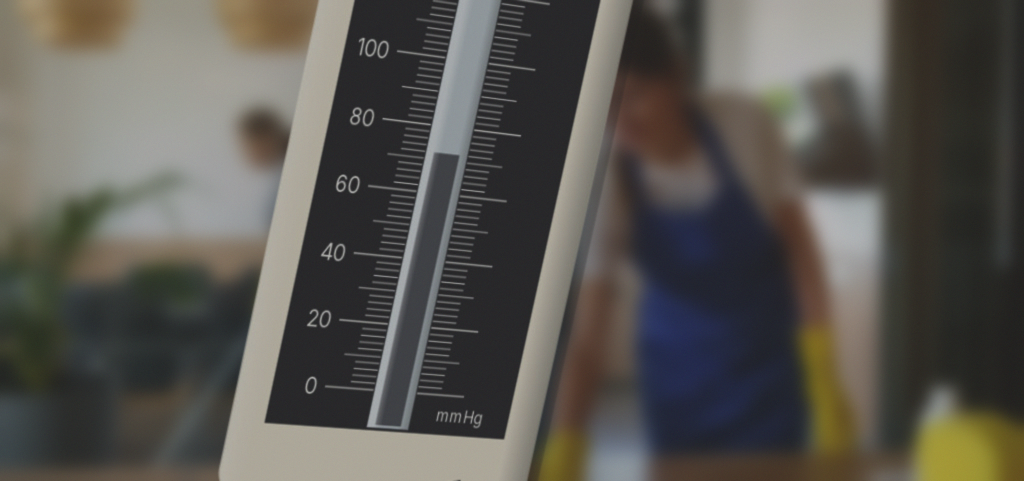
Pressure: 72mmHg
